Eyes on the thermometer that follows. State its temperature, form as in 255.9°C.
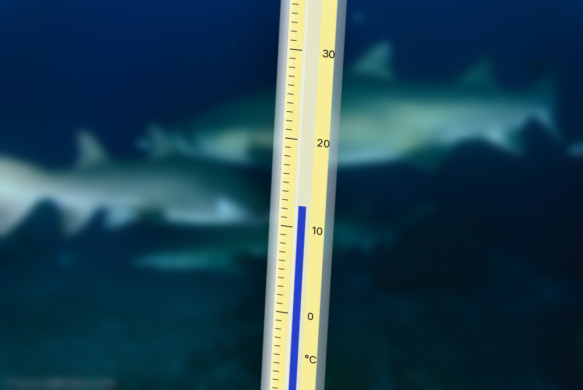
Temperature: 12.5°C
